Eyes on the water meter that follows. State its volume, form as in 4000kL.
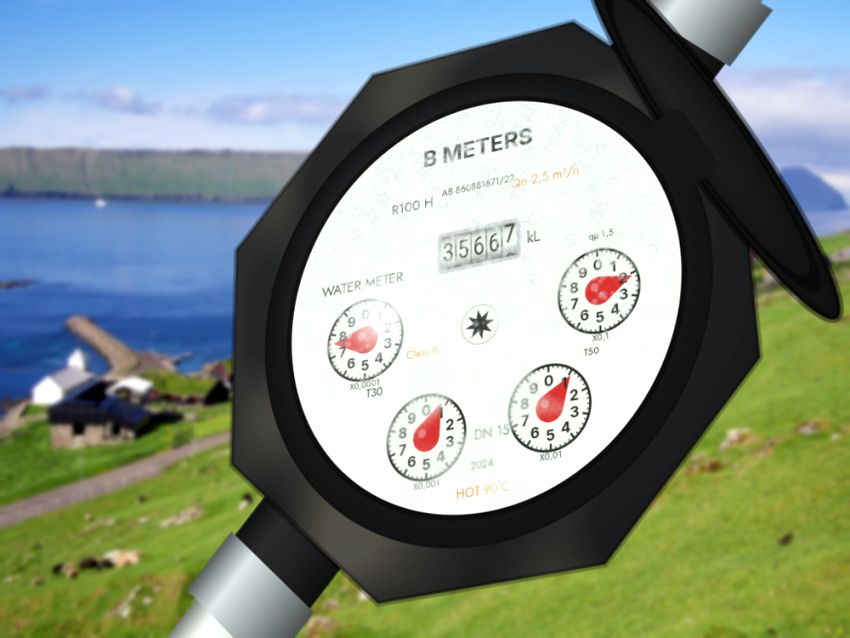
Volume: 35667.2107kL
